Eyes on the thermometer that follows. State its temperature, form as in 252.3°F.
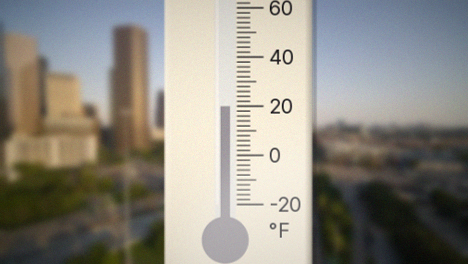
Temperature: 20°F
